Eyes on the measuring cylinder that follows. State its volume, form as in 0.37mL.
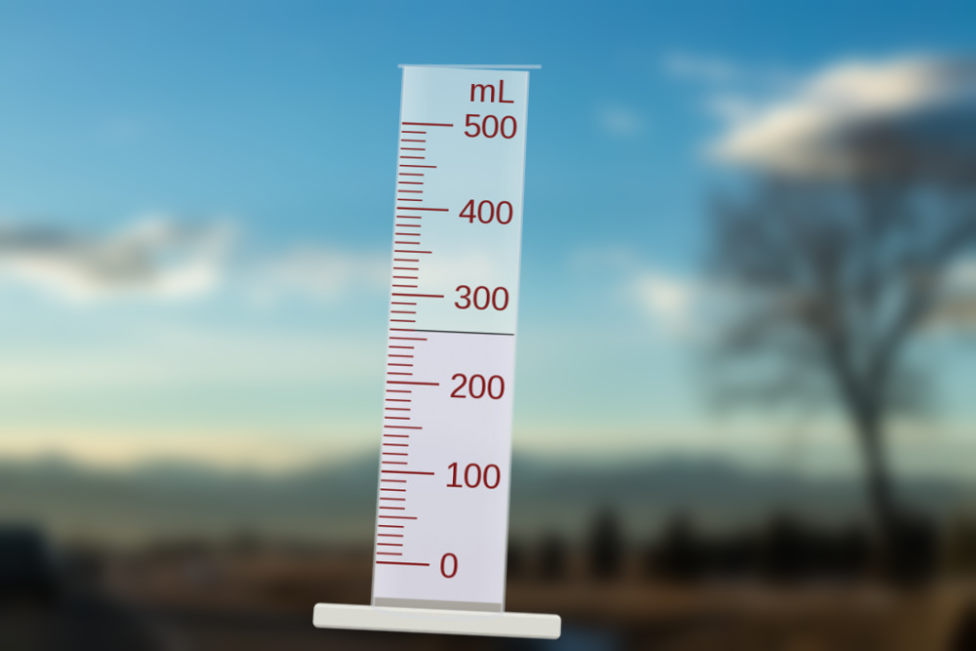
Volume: 260mL
